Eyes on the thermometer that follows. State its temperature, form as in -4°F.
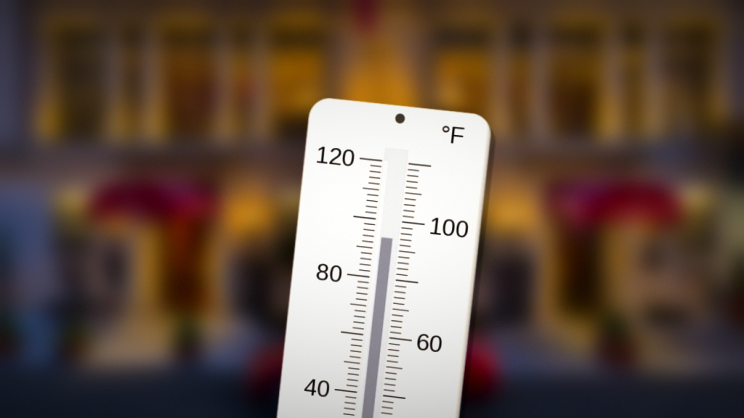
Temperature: 94°F
